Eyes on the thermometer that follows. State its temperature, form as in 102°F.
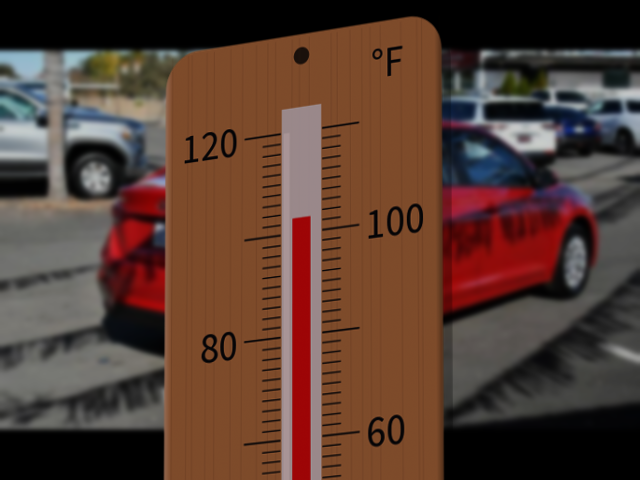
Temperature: 103°F
